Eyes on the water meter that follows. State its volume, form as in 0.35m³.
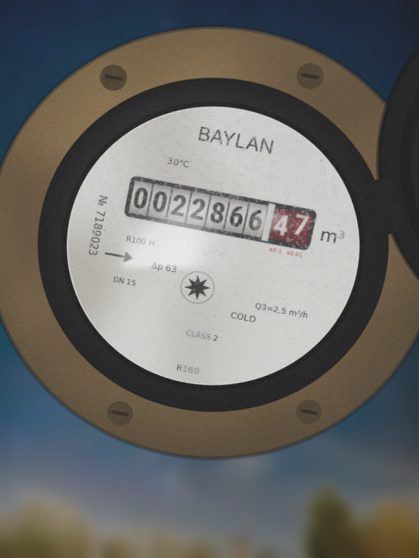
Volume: 22866.47m³
